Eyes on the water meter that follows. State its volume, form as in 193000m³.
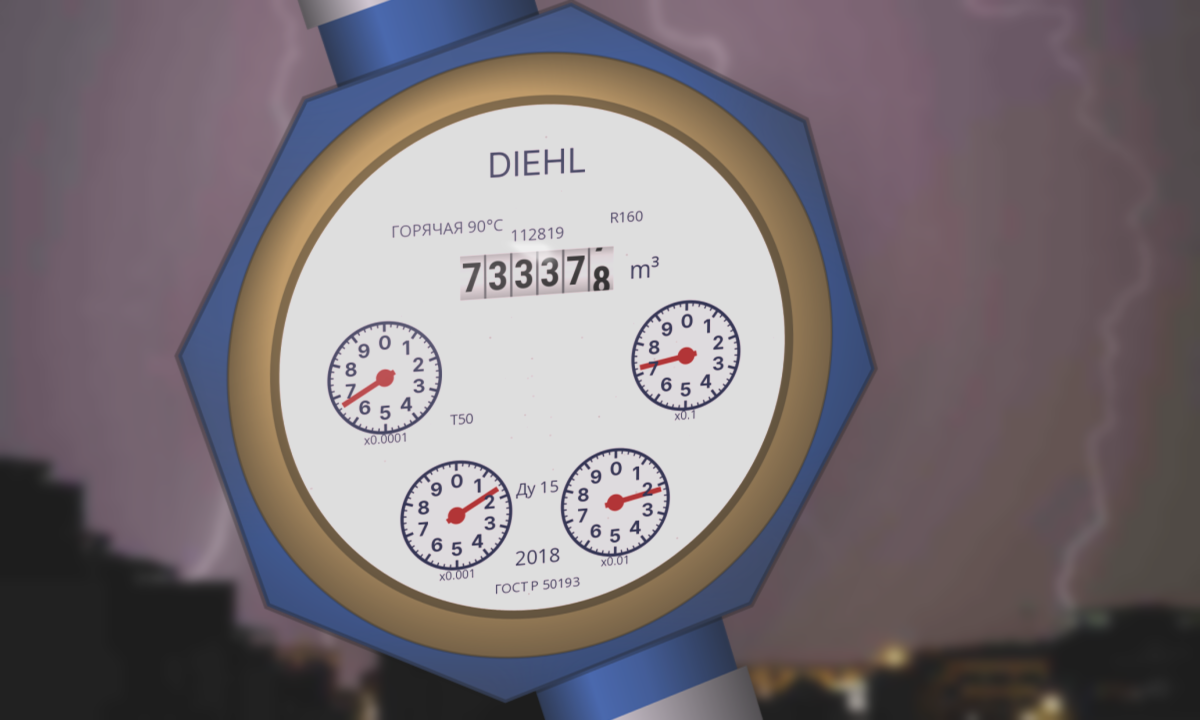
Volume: 733377.7216m³
